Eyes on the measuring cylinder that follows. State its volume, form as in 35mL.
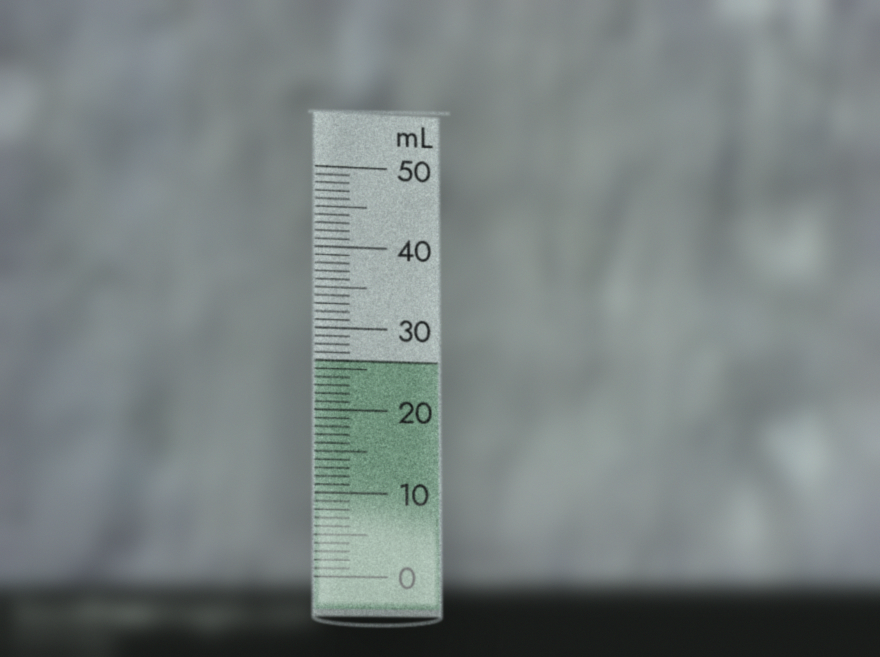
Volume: 26mL
